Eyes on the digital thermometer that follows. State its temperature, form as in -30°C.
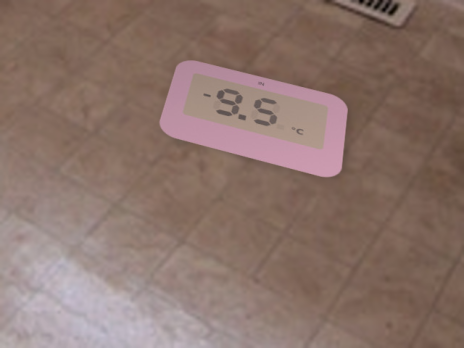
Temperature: -9.5°C
